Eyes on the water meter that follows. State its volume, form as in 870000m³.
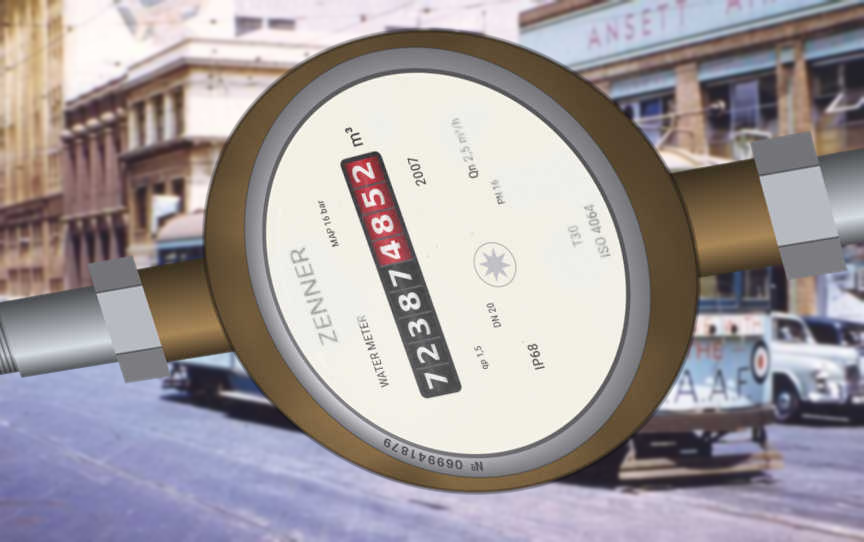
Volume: 72387.4852m³
